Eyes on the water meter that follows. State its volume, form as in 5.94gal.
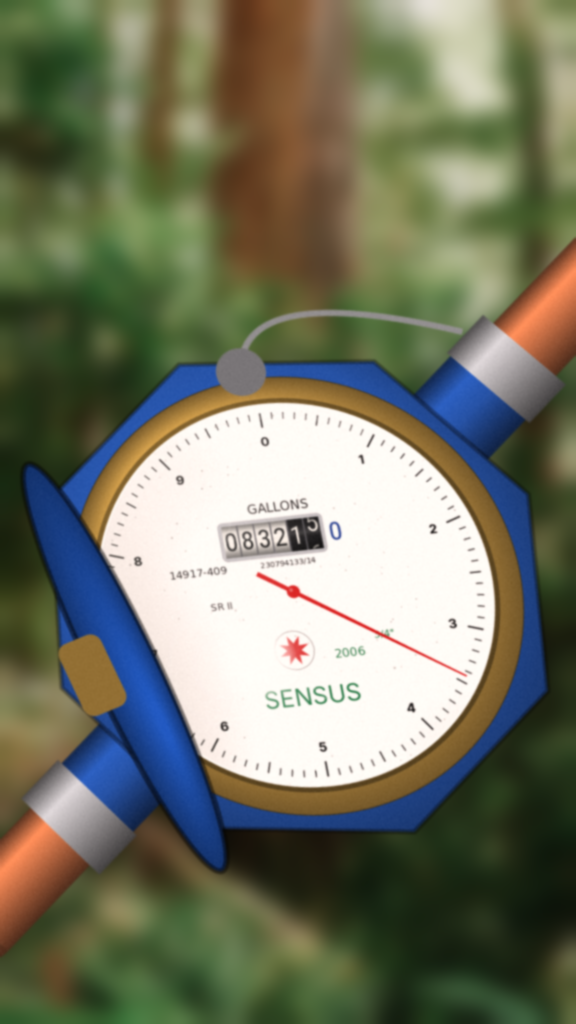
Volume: 832153.4gal
